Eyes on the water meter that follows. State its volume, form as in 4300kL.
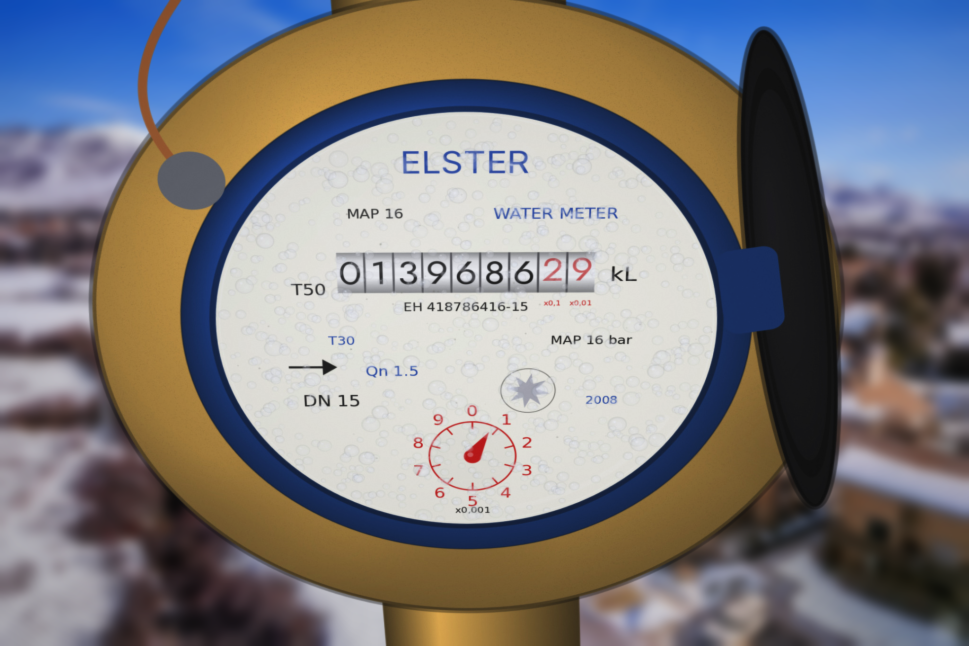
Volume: 139686.290kL
